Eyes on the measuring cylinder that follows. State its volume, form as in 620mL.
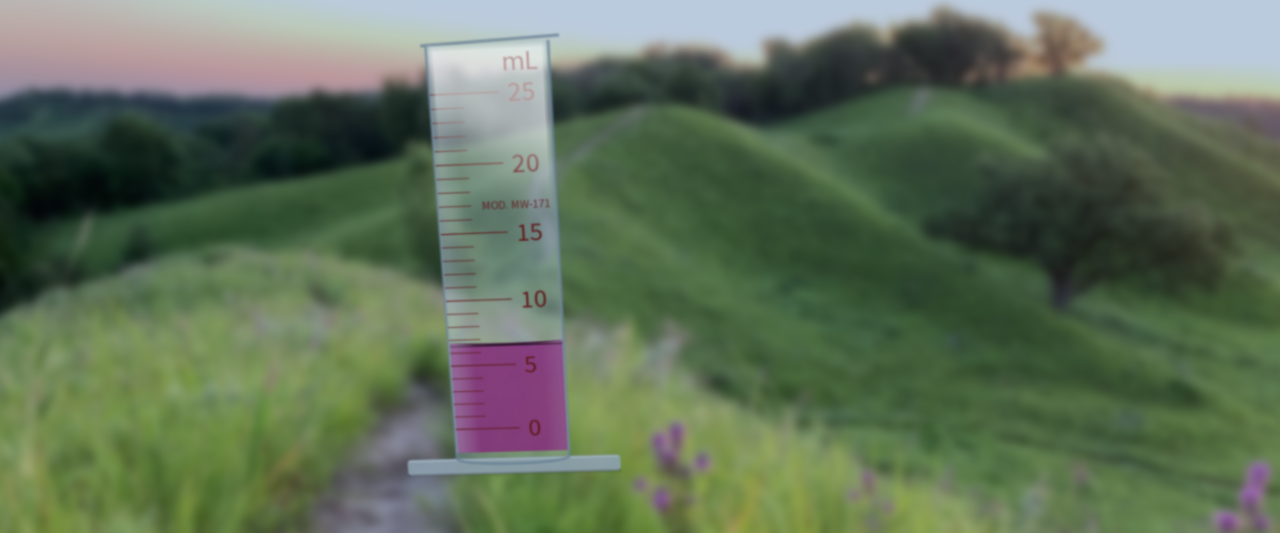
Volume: 6.5mL
